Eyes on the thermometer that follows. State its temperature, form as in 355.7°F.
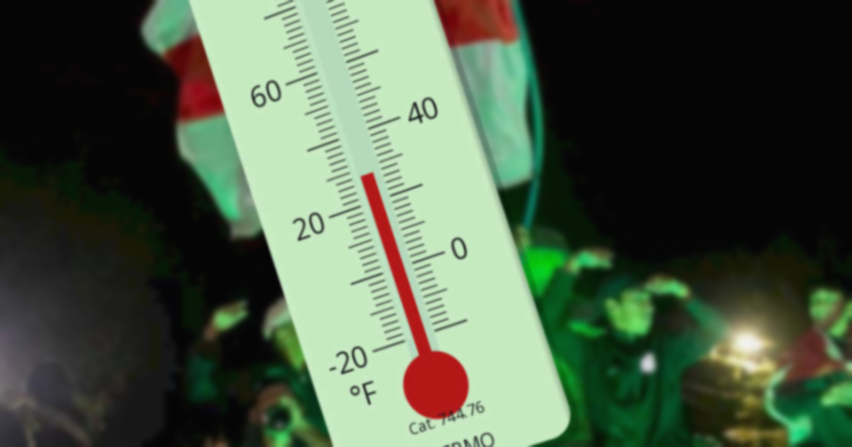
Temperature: 28°F
